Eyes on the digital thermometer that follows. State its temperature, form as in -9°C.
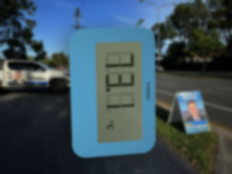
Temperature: 73.1°C
